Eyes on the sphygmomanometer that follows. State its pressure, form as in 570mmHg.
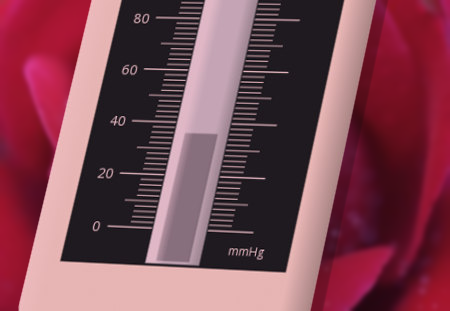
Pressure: 36mmHg
